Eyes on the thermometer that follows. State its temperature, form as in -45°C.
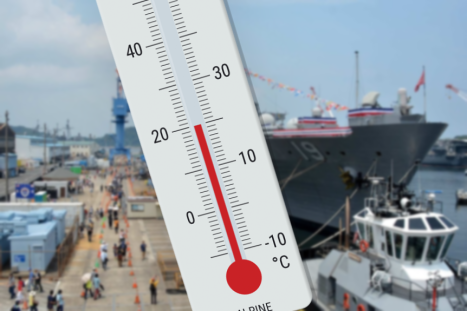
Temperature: 20°C
